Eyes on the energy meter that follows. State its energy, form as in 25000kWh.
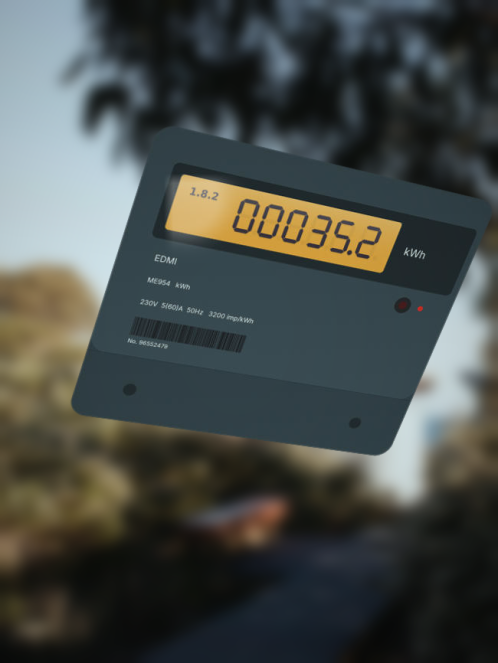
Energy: 35.2kWh
